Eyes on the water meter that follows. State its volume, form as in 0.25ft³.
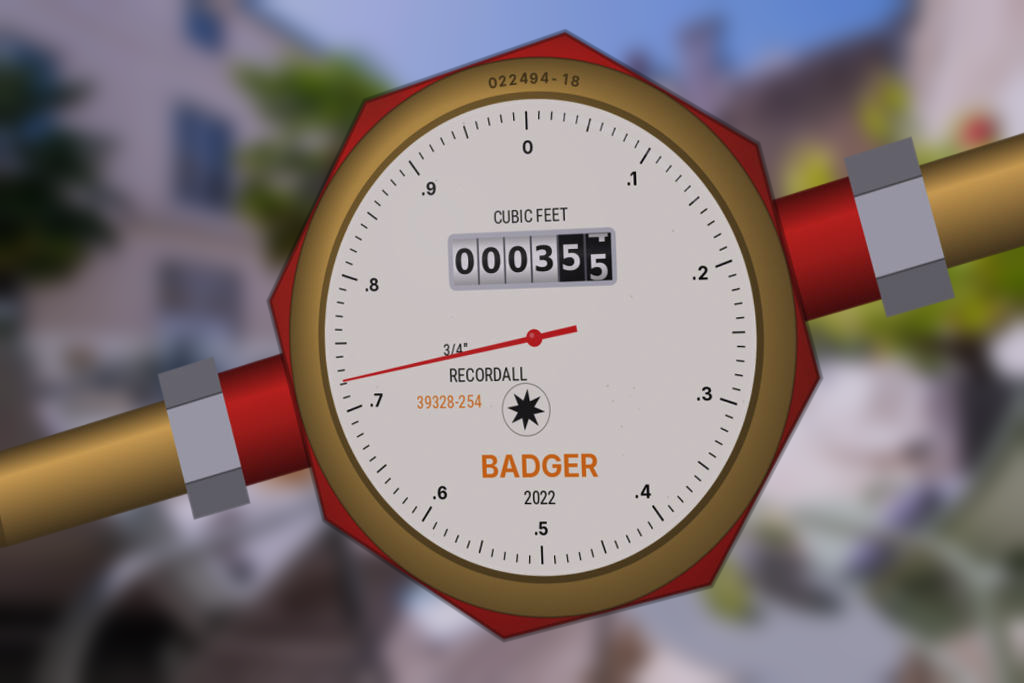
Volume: 354.72ft³
